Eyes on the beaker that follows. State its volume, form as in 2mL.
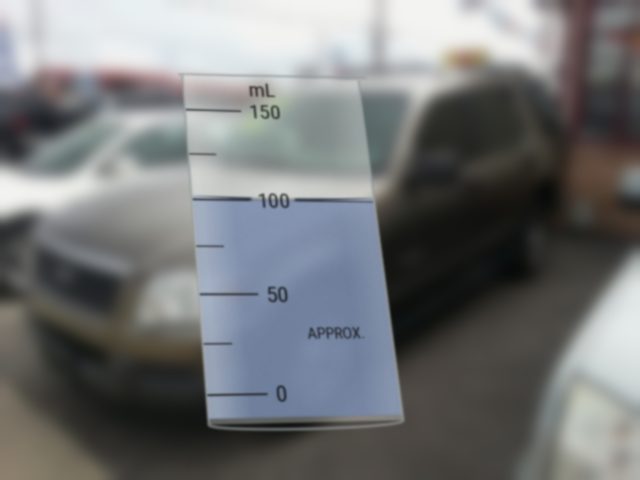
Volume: 100mL
